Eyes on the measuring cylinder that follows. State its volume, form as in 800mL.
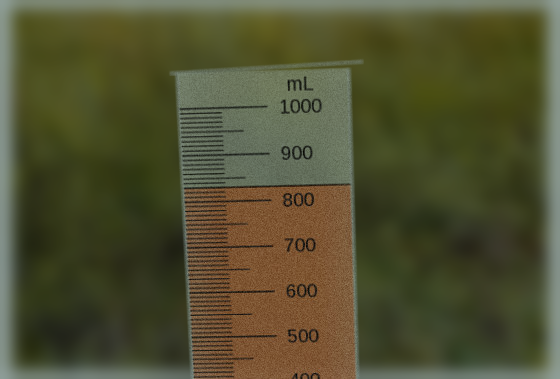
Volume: 830mL
